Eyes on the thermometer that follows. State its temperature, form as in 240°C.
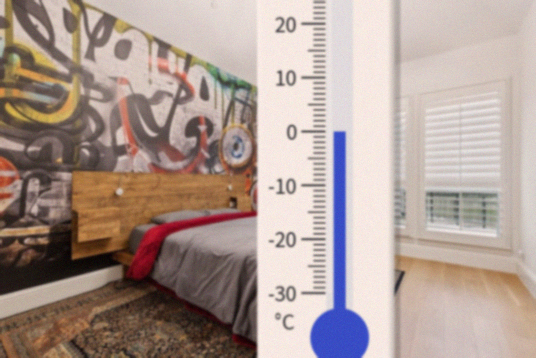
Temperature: 0°C
